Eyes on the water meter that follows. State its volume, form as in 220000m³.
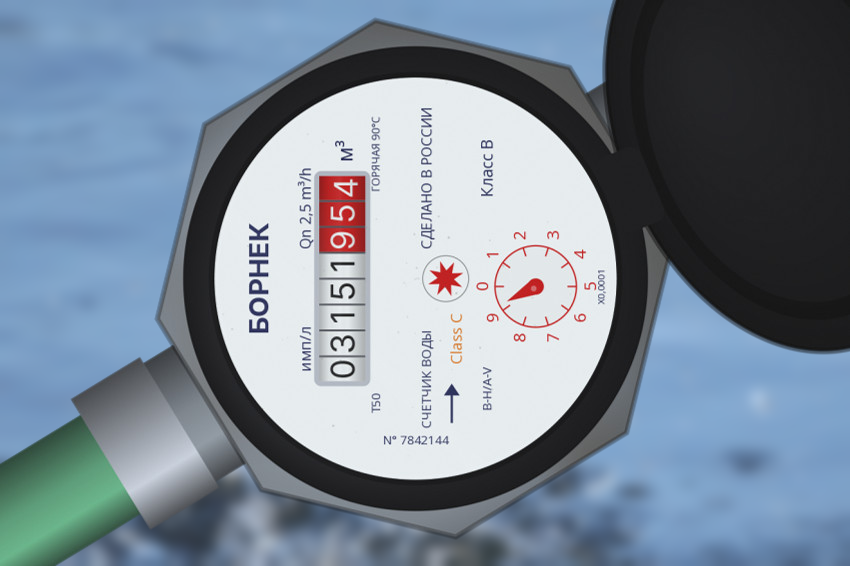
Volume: 3151.9539m³
